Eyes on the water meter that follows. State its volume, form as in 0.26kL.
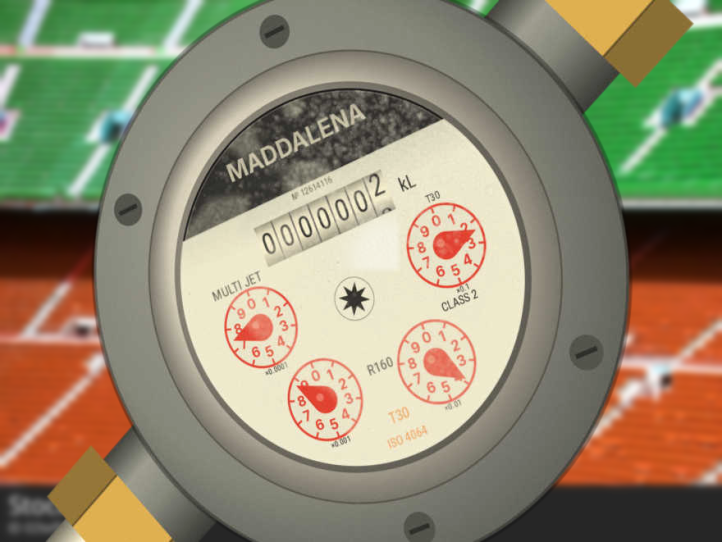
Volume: 2.2387kL
